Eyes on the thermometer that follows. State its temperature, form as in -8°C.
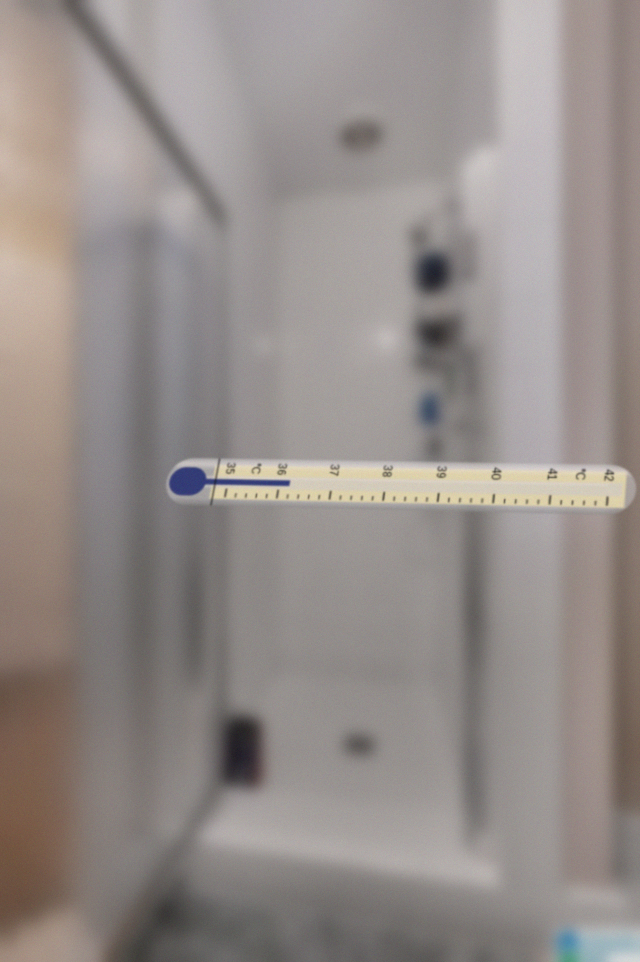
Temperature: 36.2°C
